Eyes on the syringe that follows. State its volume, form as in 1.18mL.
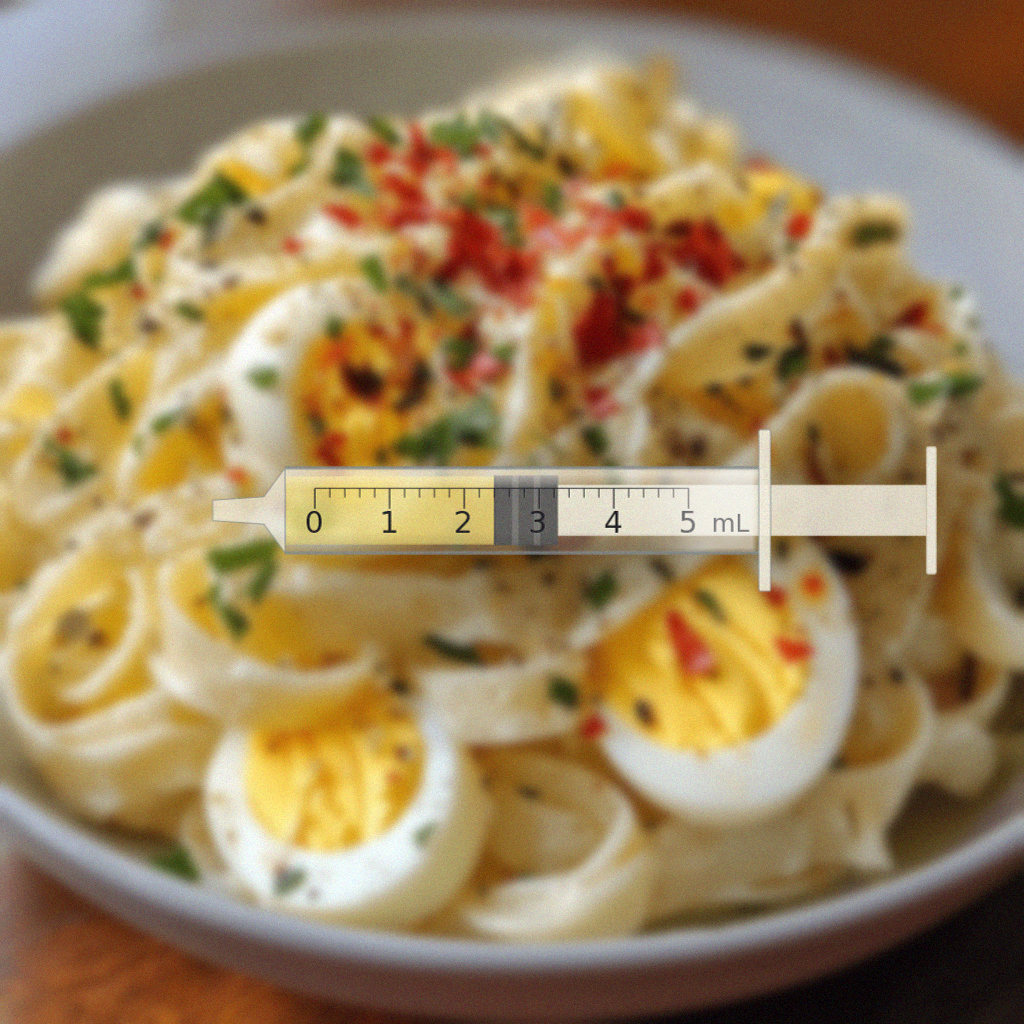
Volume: 2.4mL
